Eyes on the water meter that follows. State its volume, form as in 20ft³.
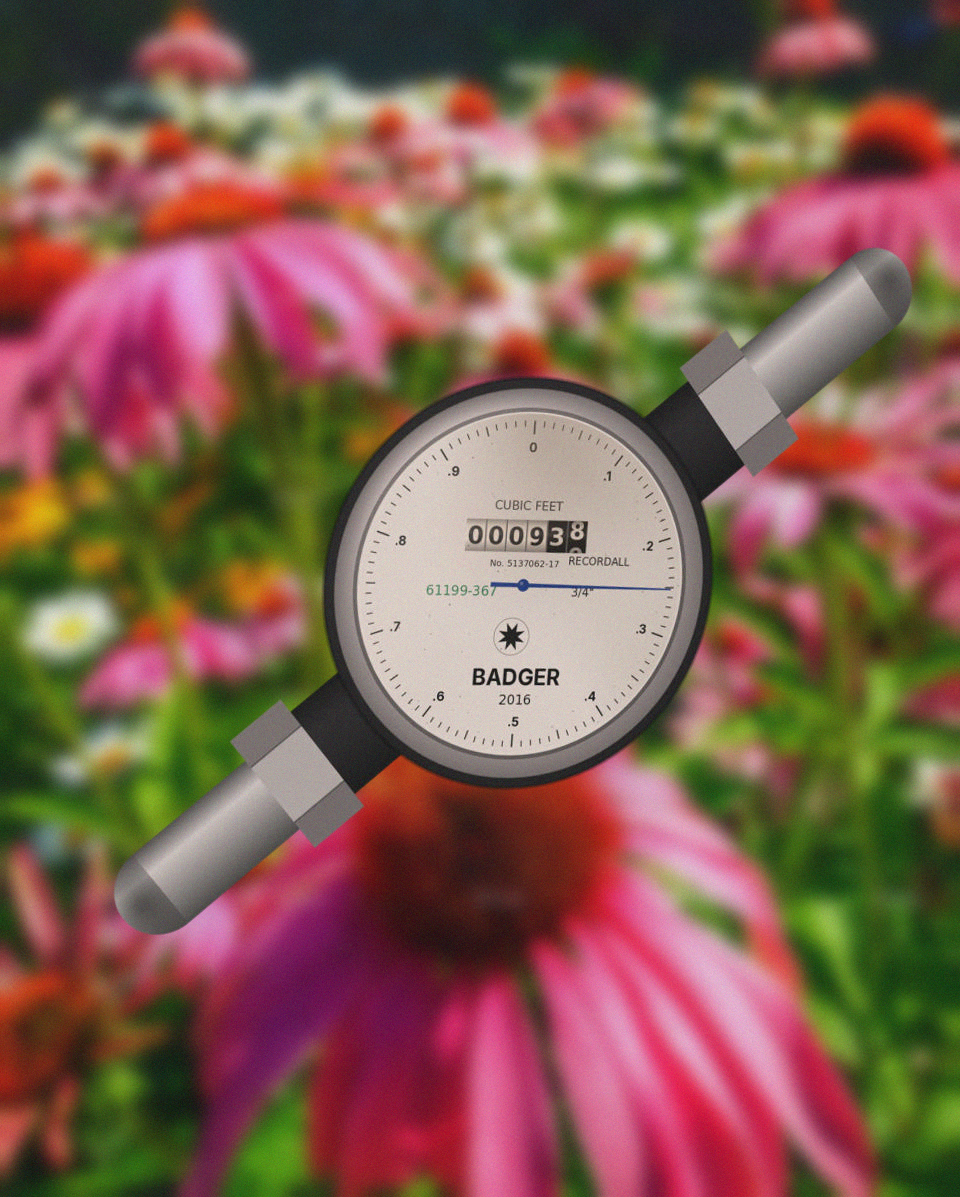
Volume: 938.25ft³
